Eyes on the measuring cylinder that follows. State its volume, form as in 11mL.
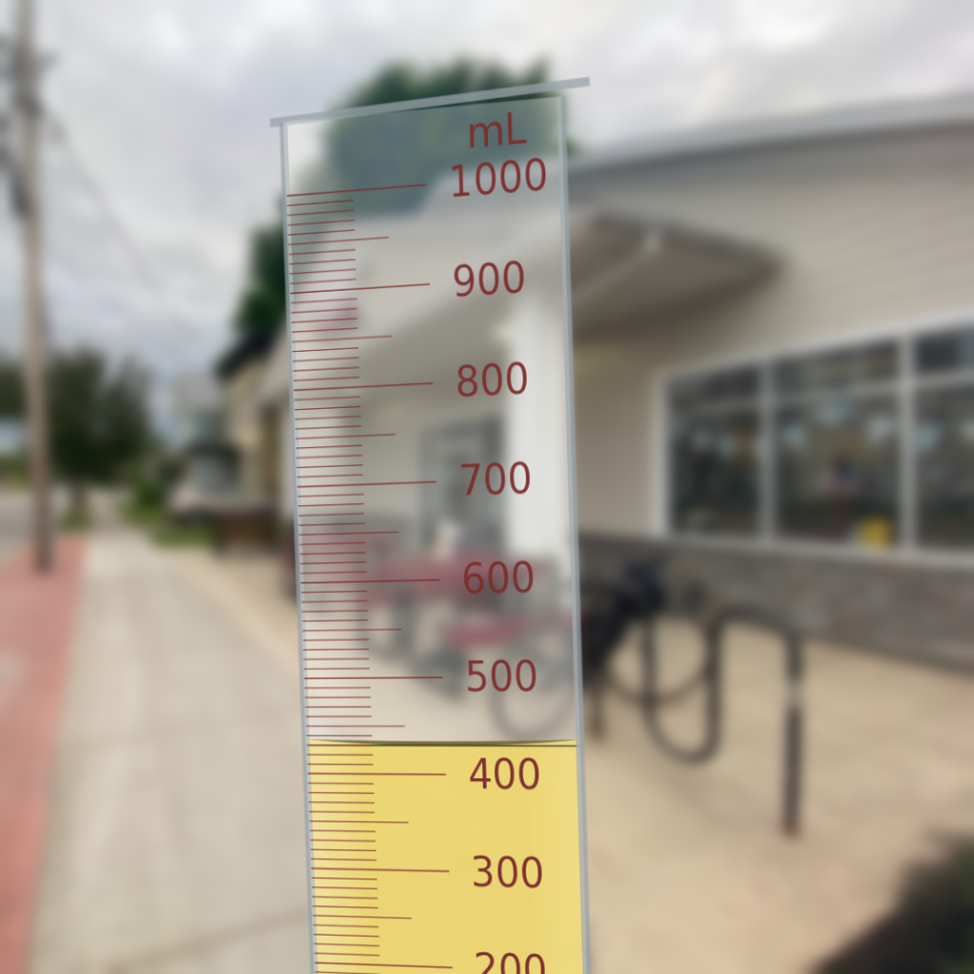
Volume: 430mL
